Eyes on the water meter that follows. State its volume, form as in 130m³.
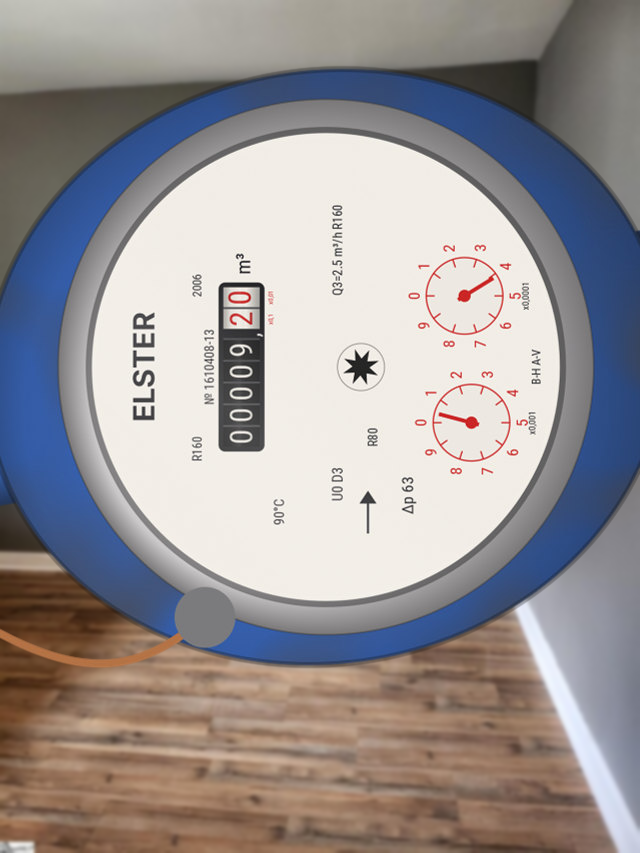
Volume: 9.2004m³
